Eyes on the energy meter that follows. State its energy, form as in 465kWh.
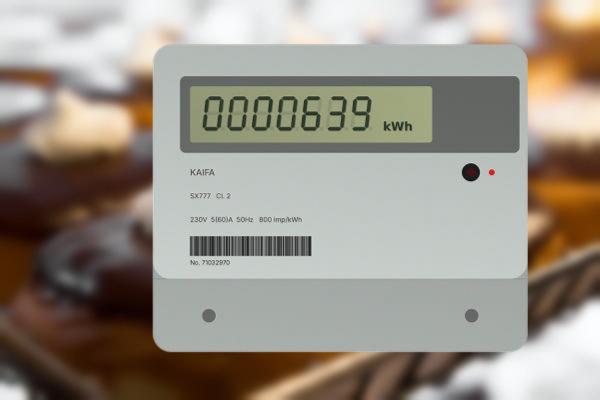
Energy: 639kWh
